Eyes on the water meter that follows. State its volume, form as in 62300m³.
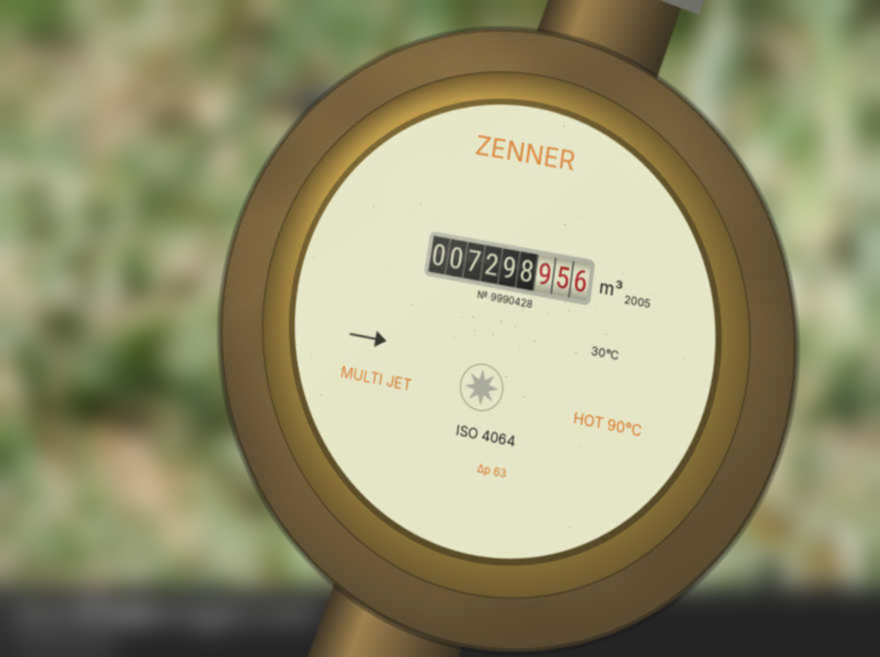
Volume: 7298.956m³
